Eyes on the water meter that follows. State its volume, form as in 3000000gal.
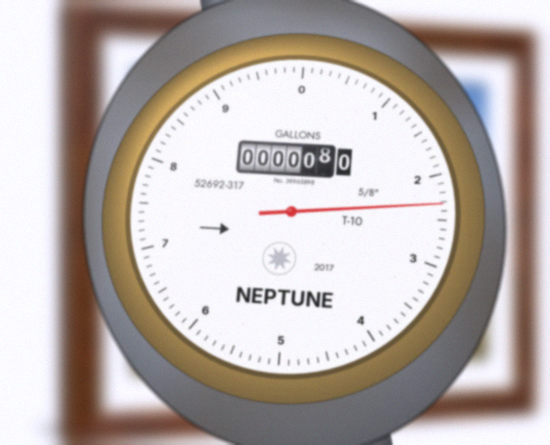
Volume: 82.3gal
